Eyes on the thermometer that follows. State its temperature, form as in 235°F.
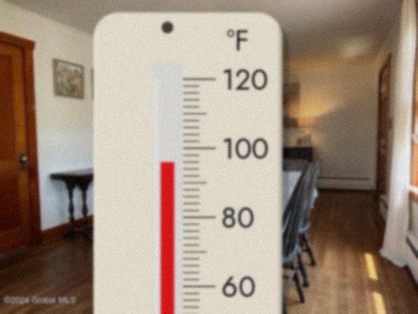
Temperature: 96°F
